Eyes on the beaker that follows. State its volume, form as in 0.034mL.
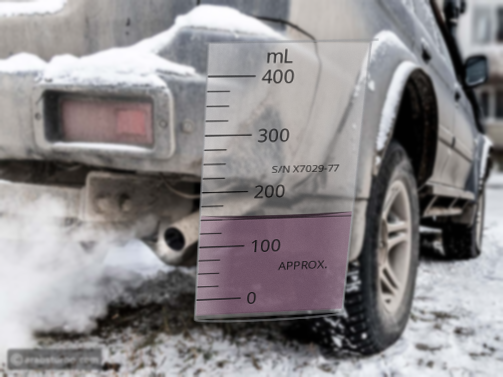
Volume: 150mL
